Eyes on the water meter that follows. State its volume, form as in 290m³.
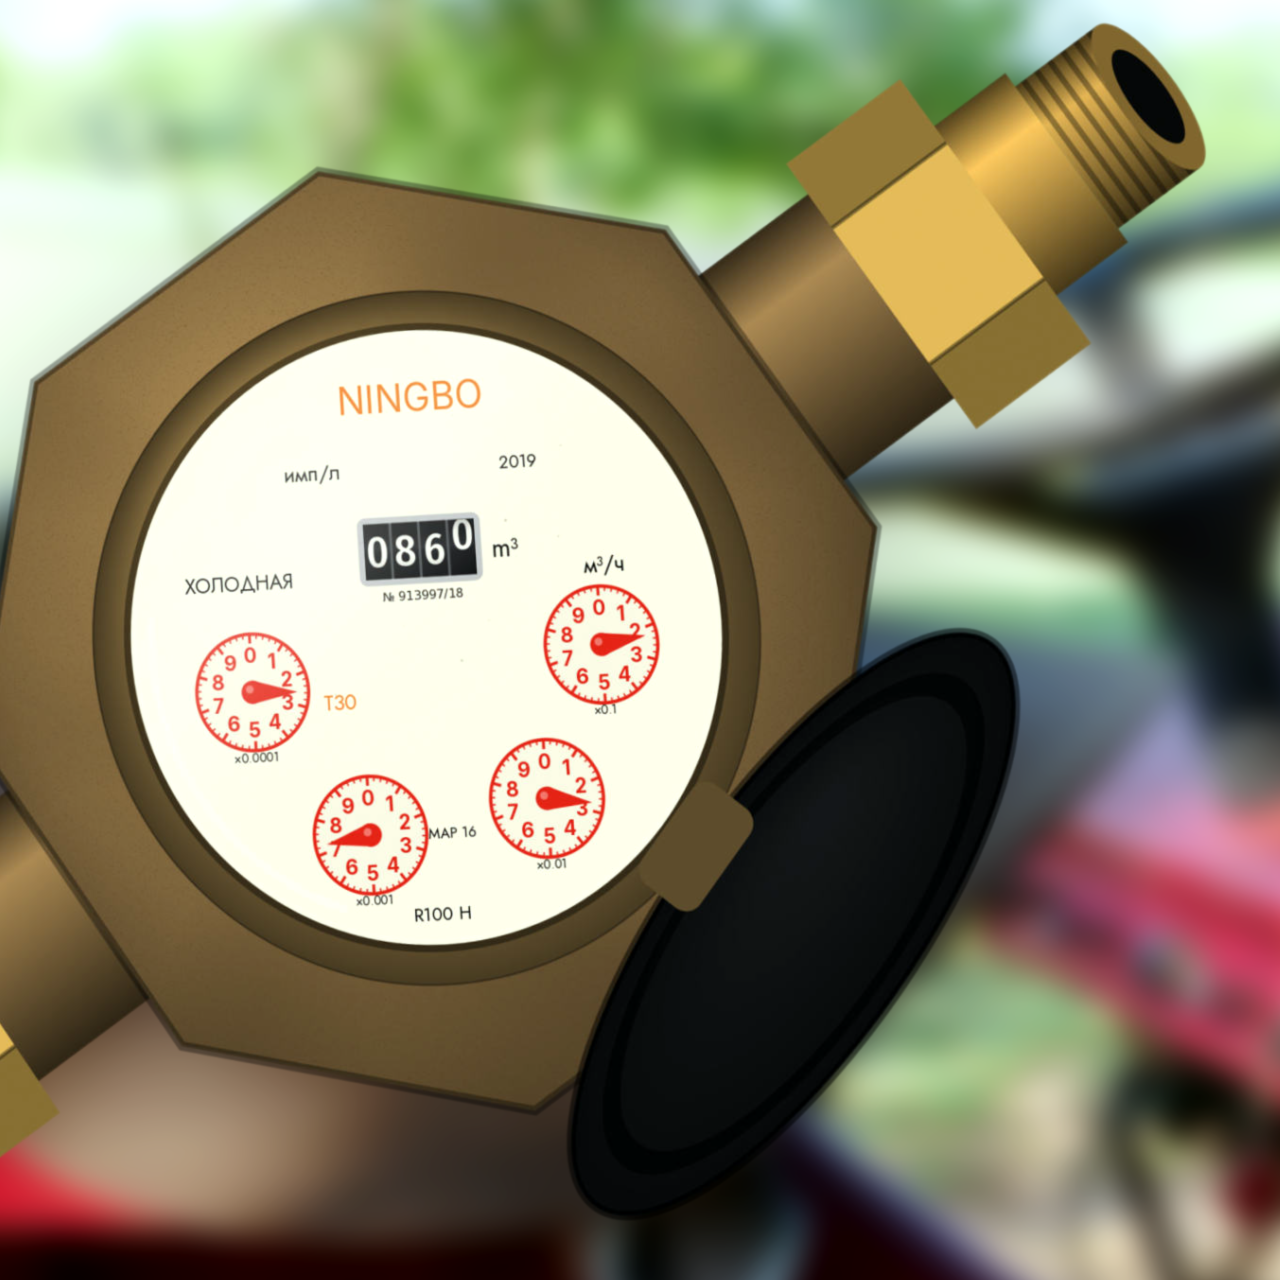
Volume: 860.2272m³
